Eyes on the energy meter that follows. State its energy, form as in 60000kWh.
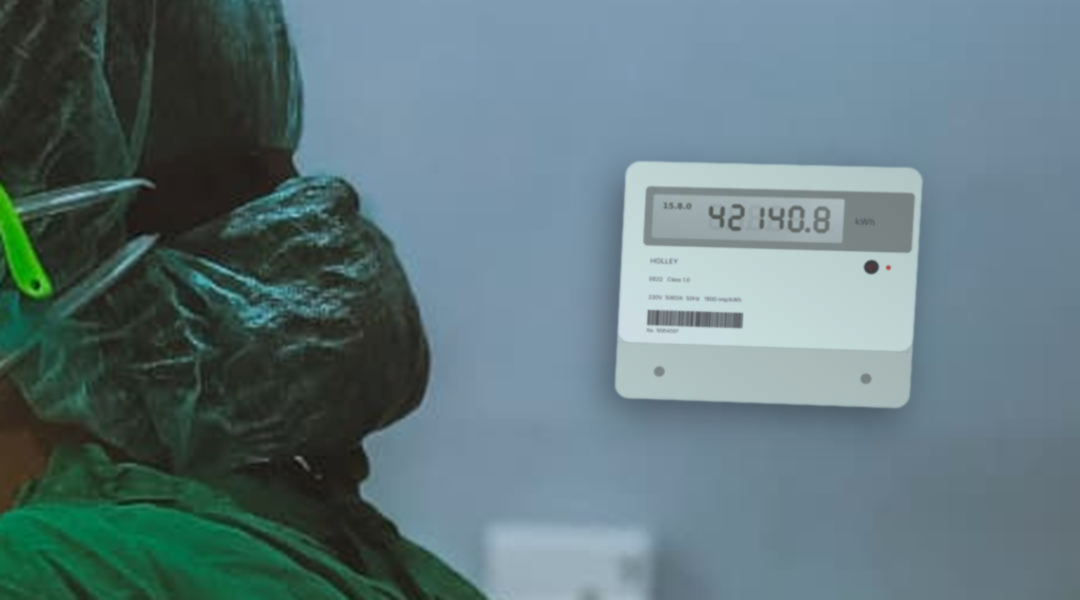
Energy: 42140.8kWh
